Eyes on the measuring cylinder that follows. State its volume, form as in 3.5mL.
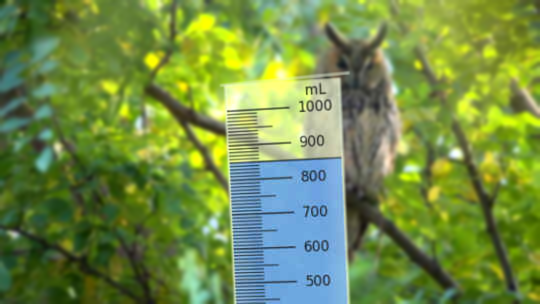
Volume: 850mL
